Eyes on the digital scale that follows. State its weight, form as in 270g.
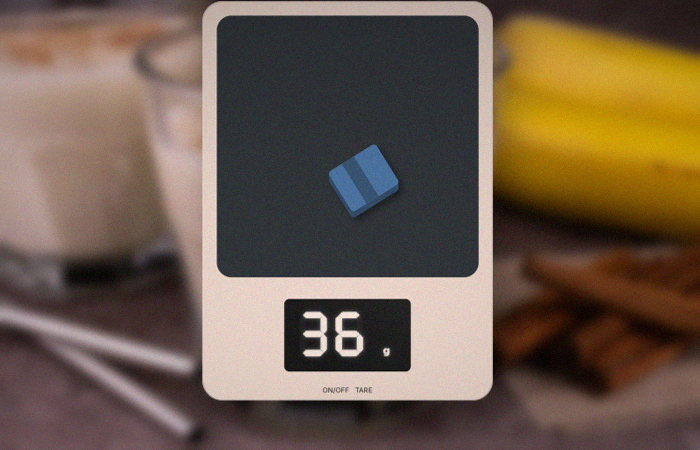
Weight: 36g
